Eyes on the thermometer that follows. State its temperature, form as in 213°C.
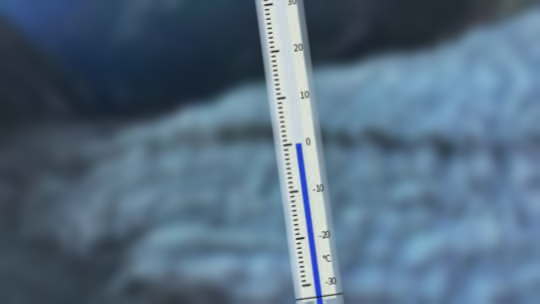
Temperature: 0°C
